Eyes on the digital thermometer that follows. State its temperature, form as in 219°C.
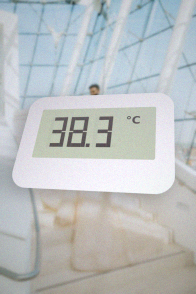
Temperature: 38.3°C
